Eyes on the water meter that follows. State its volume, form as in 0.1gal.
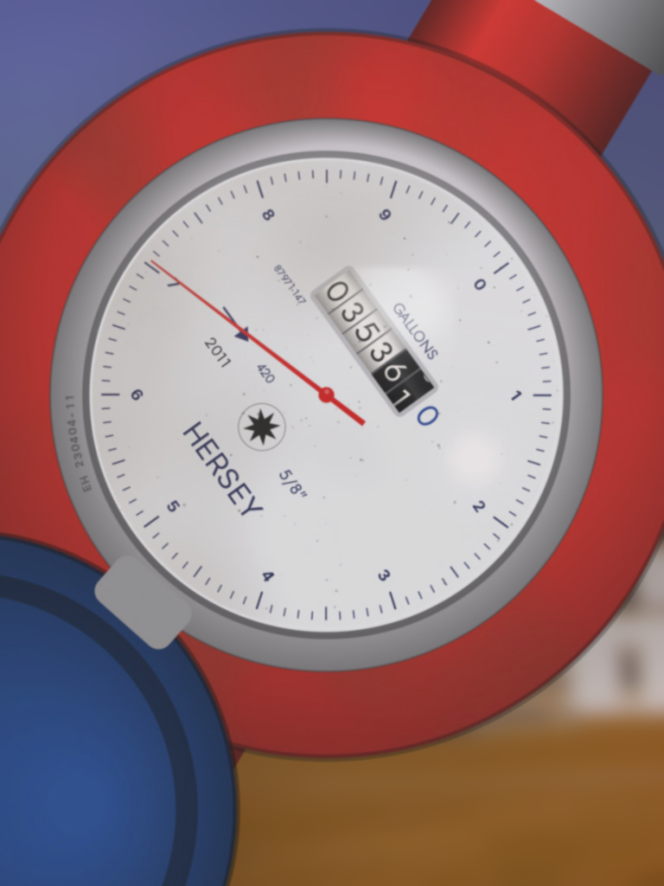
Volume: 353607.0gal
